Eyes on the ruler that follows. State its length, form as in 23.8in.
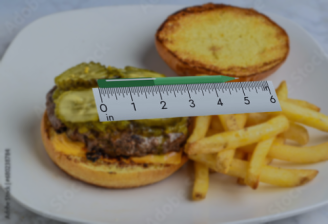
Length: 5in
